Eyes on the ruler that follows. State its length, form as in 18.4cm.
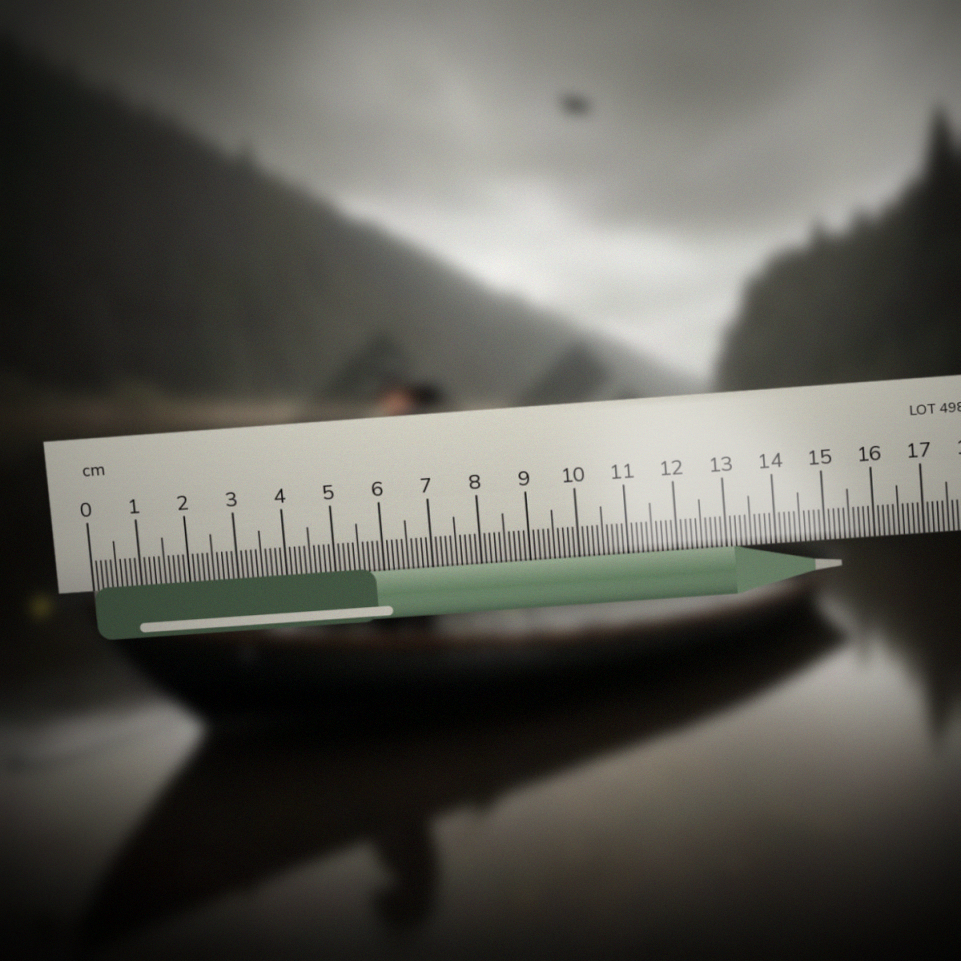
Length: 15.3cm
